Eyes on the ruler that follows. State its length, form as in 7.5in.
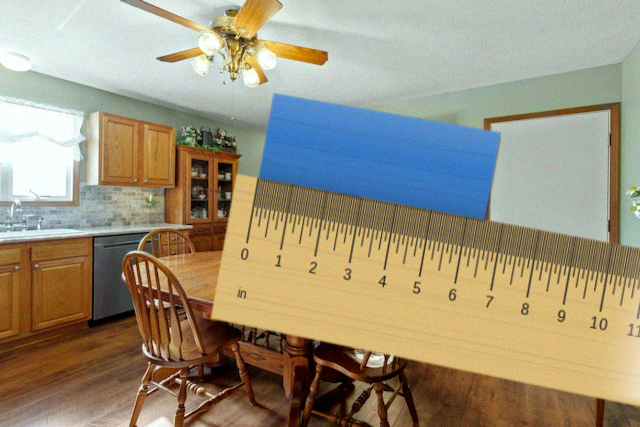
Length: 6.5in
